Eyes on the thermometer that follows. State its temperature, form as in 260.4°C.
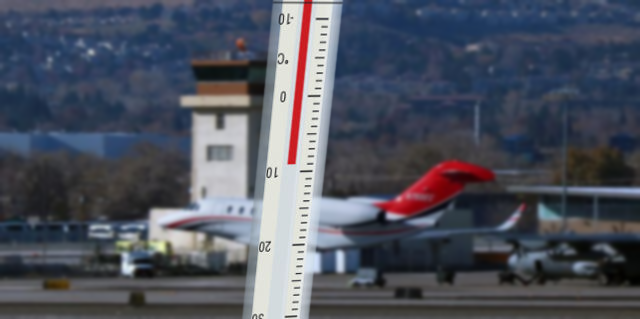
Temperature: 9°C
